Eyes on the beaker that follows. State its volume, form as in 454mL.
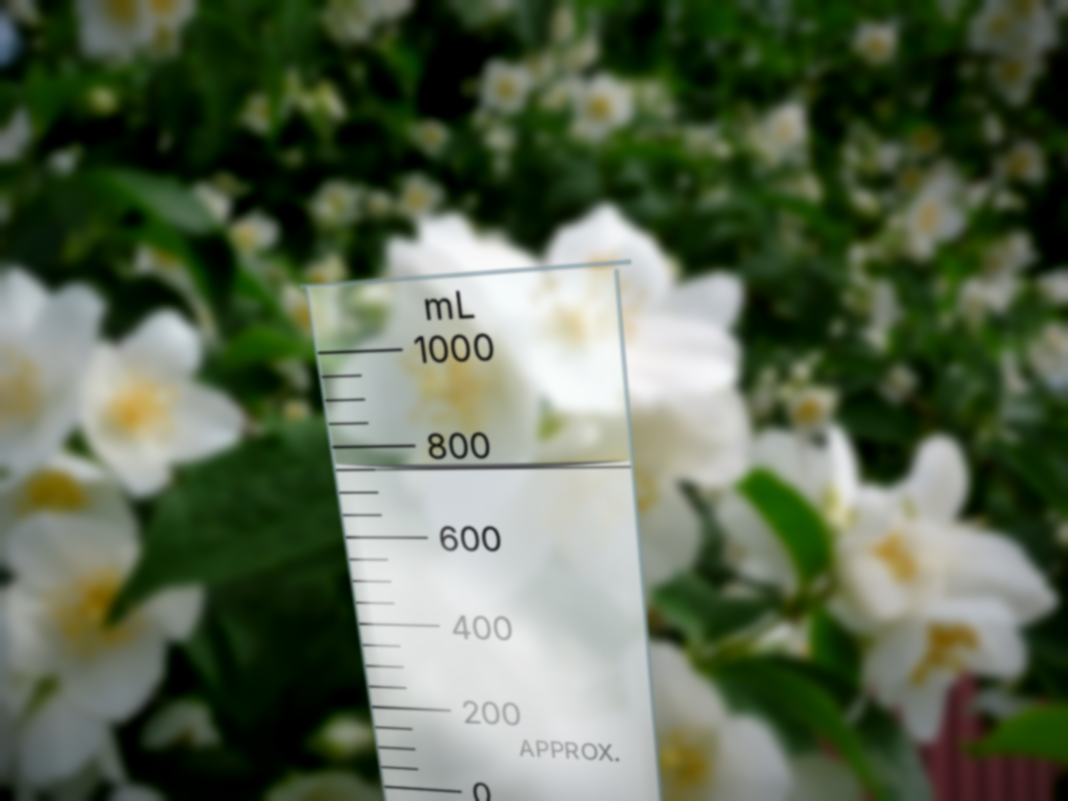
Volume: 750mL
